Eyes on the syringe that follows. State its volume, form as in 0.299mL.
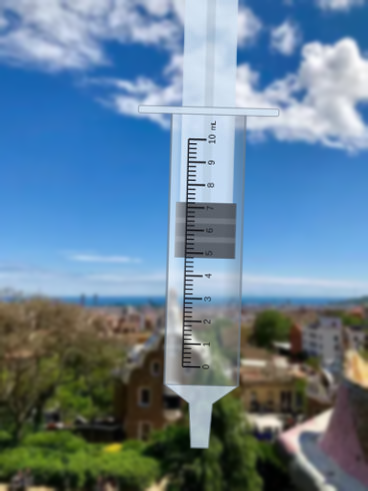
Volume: 4.8mL
